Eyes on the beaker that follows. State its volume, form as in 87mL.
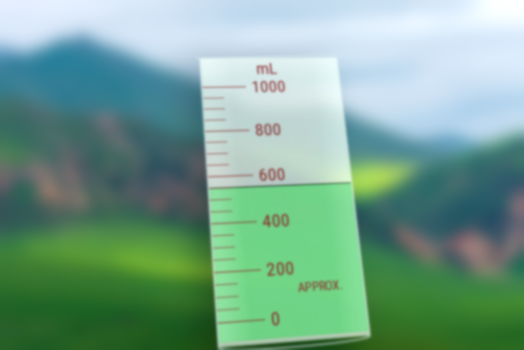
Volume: 550mL
